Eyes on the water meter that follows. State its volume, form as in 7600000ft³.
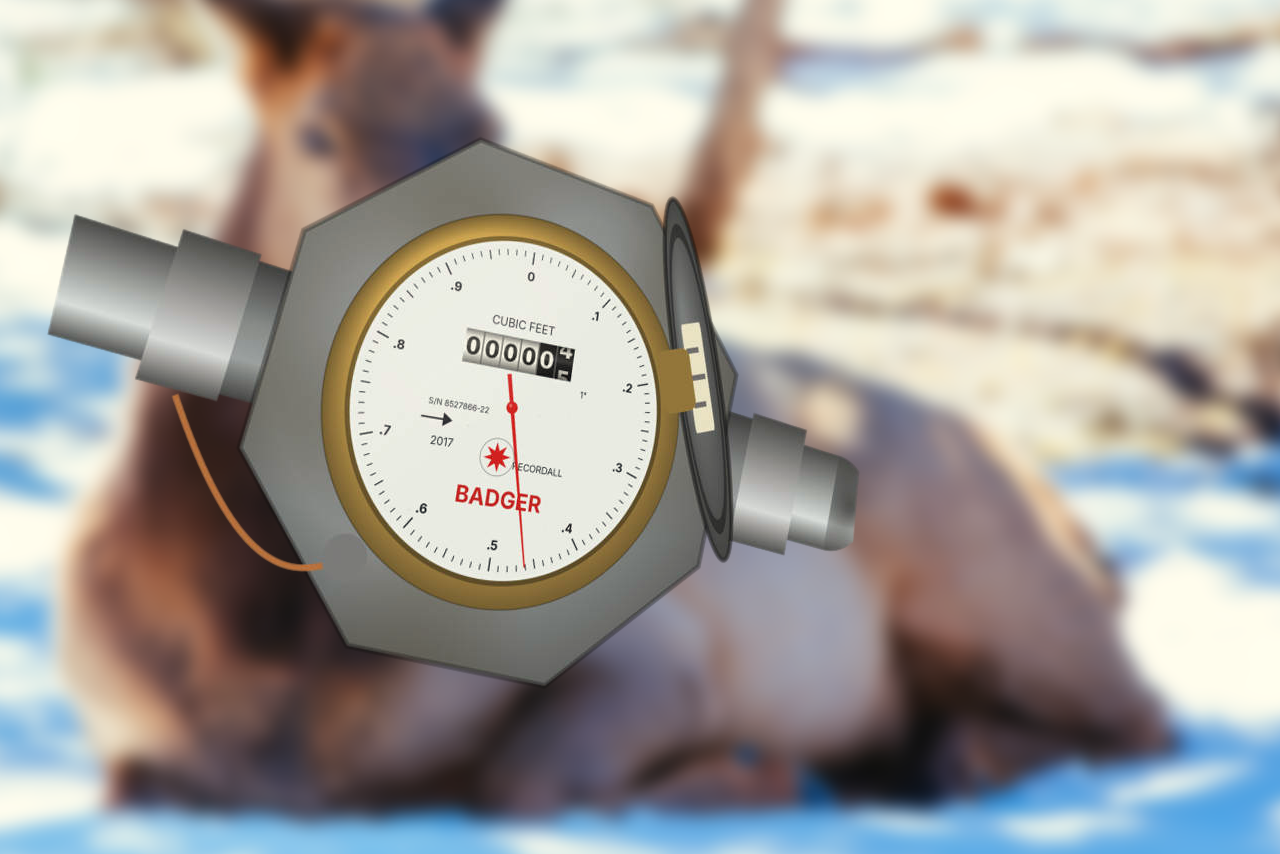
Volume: 4.46ft³
